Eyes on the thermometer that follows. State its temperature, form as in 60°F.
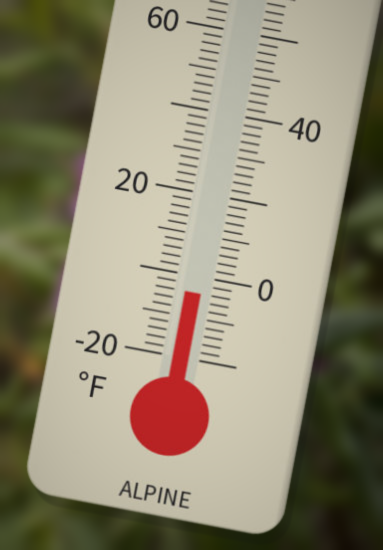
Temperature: -4°F
